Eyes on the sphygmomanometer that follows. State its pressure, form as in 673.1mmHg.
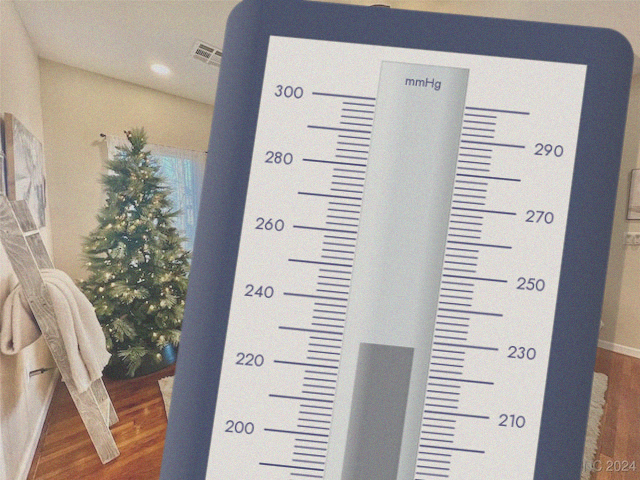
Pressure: 228mmHg
